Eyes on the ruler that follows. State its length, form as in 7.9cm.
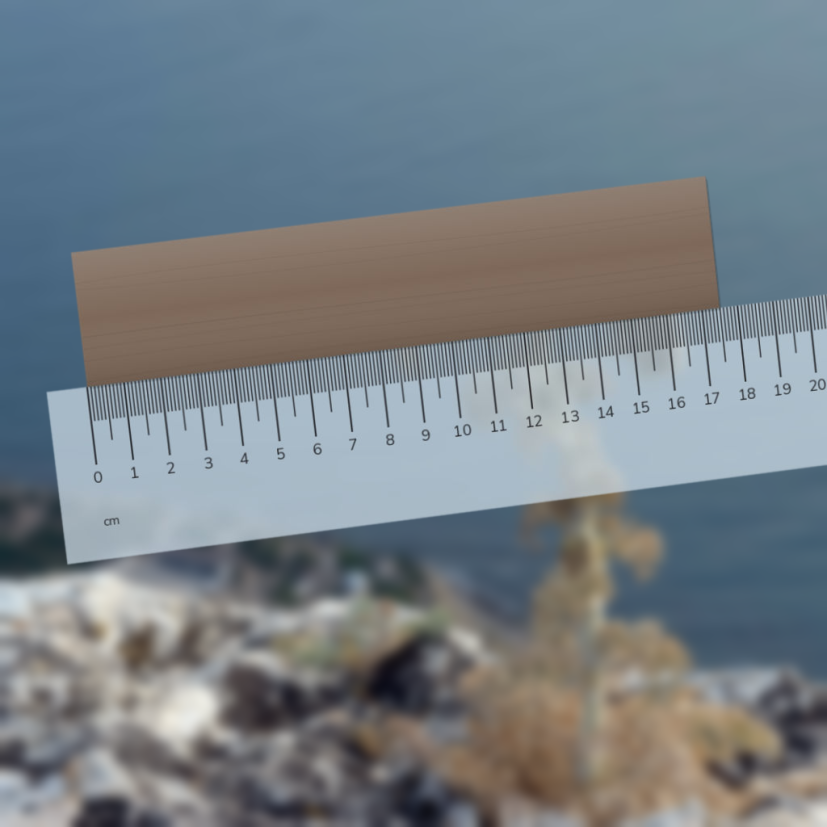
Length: 17.5cm
